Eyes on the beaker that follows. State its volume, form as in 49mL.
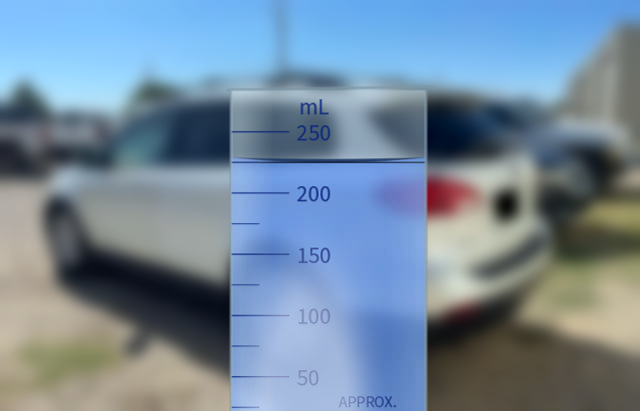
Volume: 225mL
